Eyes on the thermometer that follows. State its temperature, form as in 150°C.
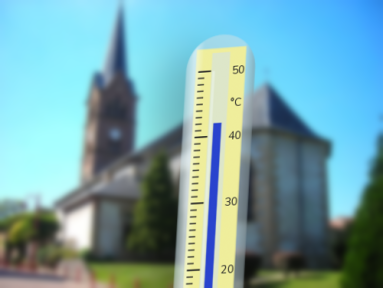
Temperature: 42°C
